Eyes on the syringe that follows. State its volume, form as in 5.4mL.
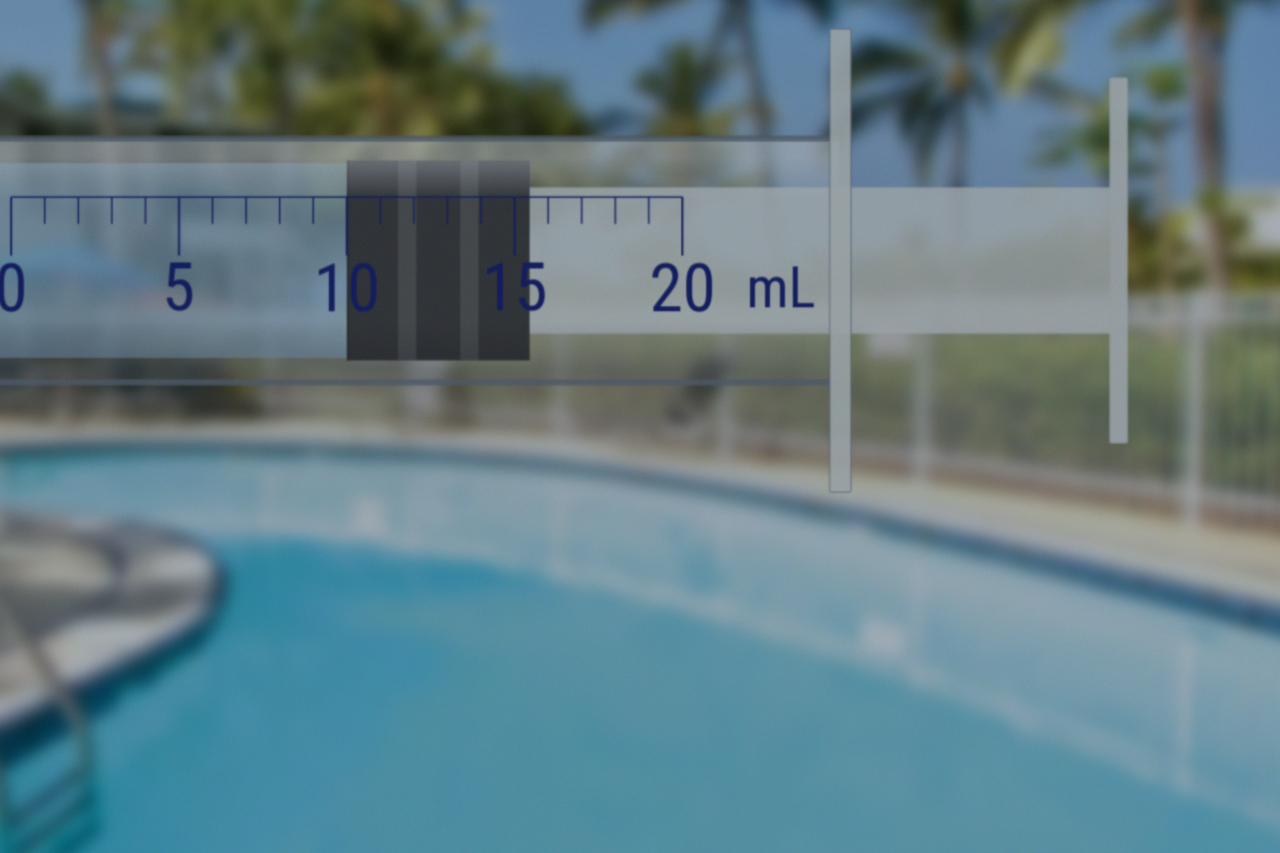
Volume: 10mL
